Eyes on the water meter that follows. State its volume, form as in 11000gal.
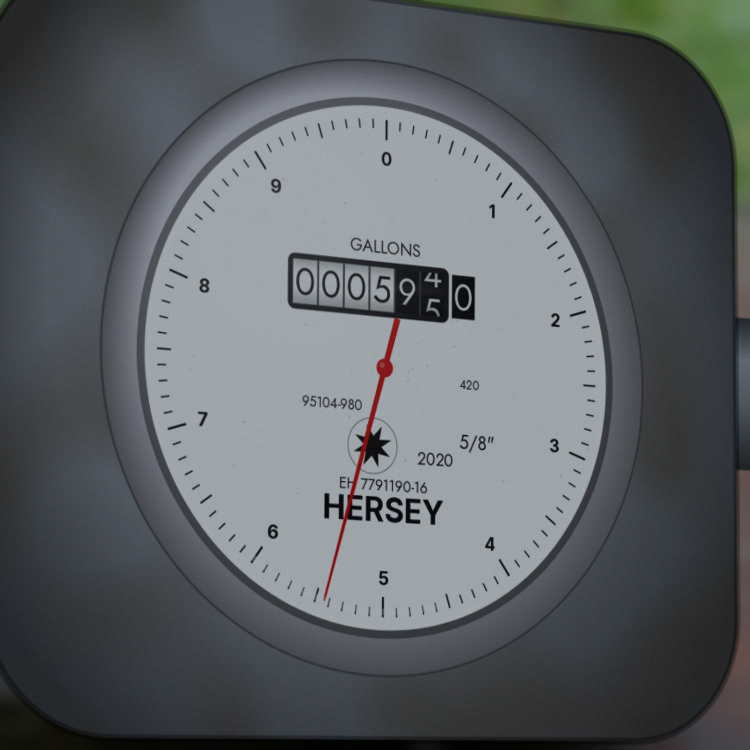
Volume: 5945.4gal
